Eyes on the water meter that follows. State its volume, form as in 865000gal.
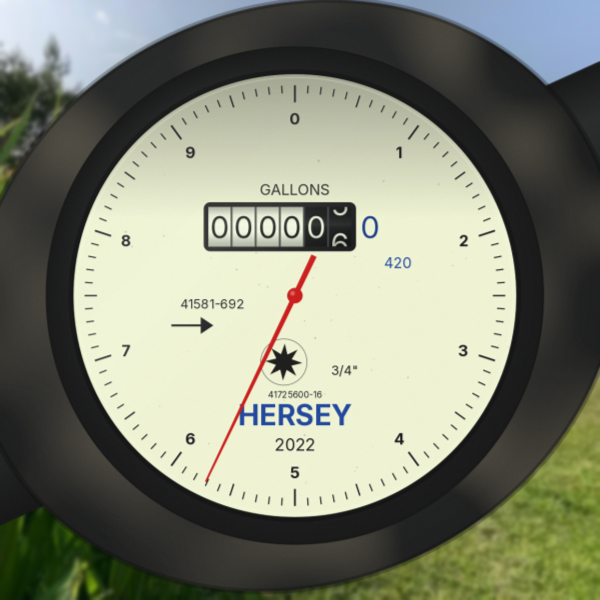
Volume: 55.7gal
